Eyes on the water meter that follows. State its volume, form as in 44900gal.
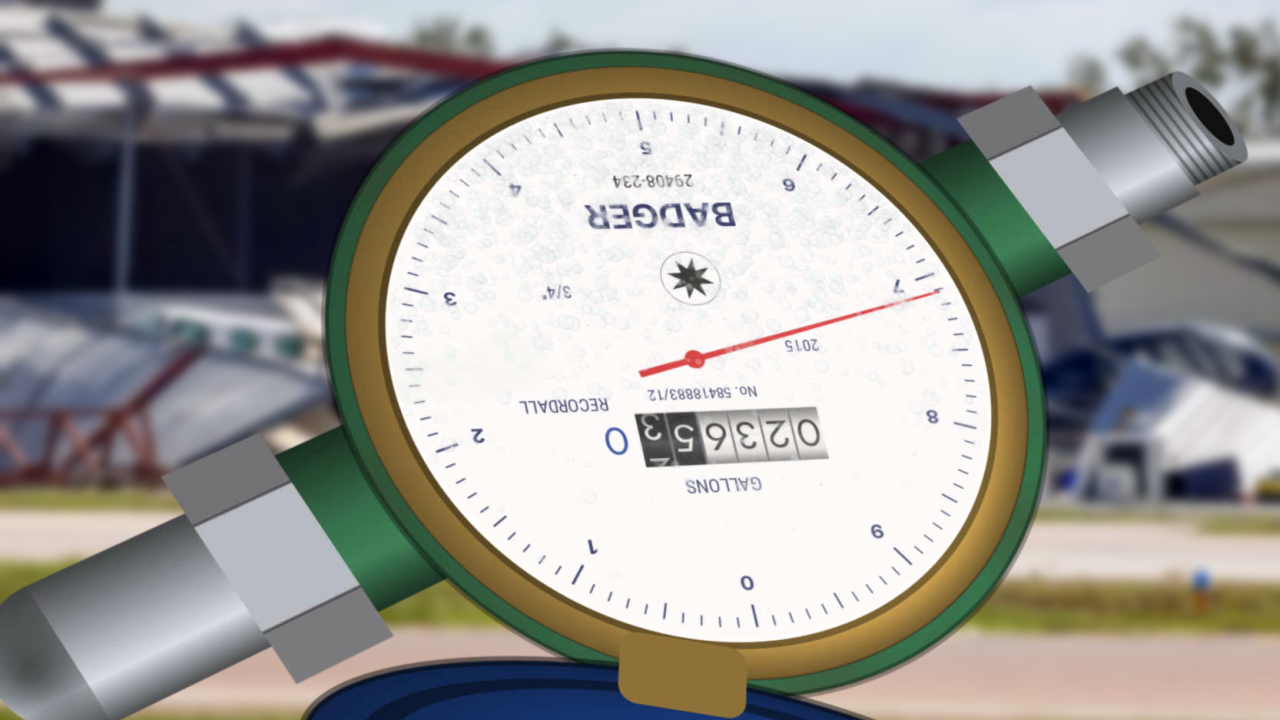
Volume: 236527.1gal
